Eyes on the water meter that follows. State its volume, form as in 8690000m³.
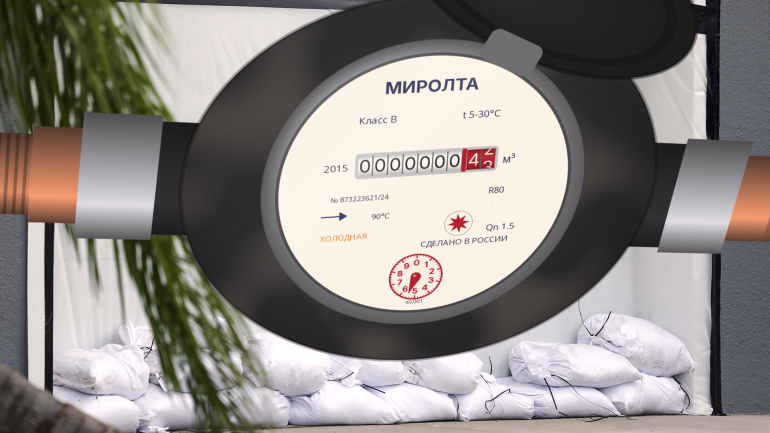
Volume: 0.425m³
